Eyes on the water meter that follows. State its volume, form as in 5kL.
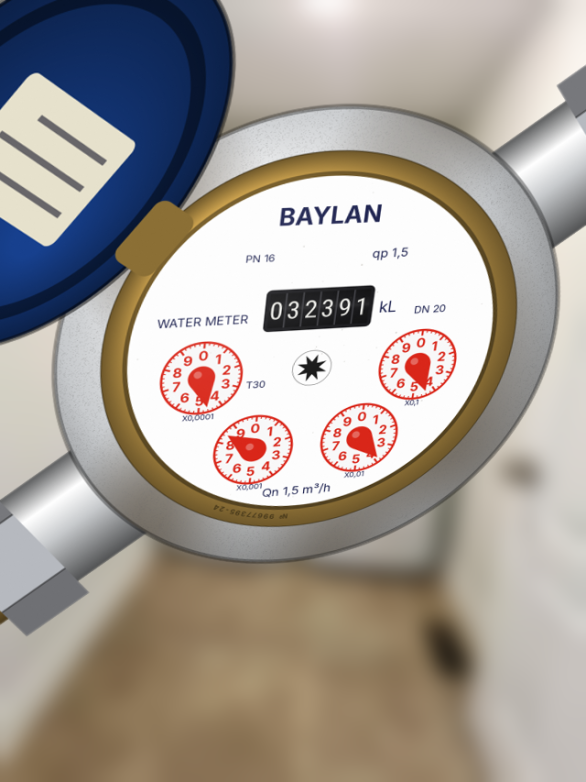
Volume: 32391.4384kL
